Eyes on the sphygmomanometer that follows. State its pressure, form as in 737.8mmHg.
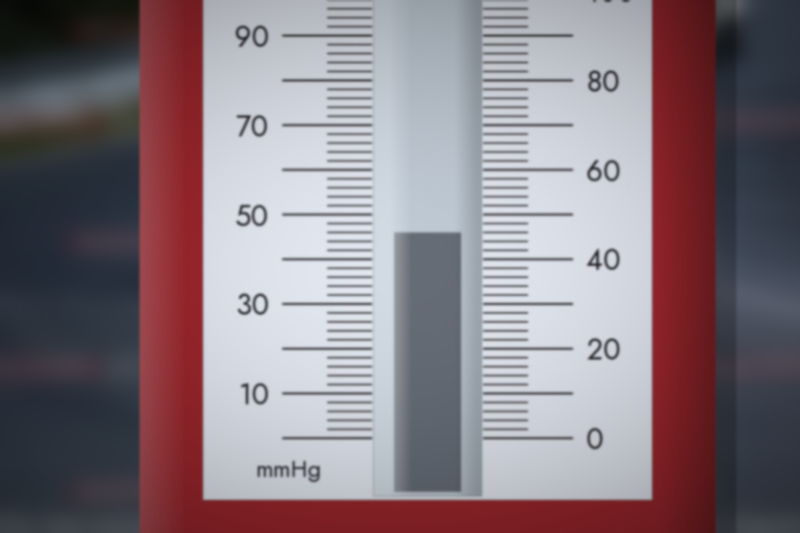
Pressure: 46mmHg
